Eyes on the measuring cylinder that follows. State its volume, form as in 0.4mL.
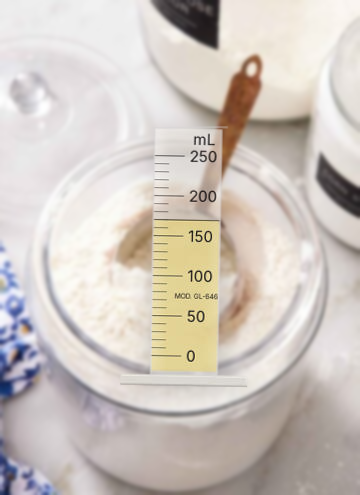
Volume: 170mL
